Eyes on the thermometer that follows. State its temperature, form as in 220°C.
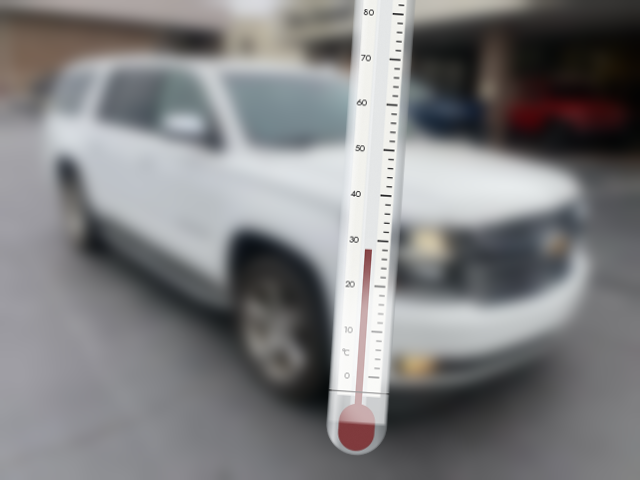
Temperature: 28°C
